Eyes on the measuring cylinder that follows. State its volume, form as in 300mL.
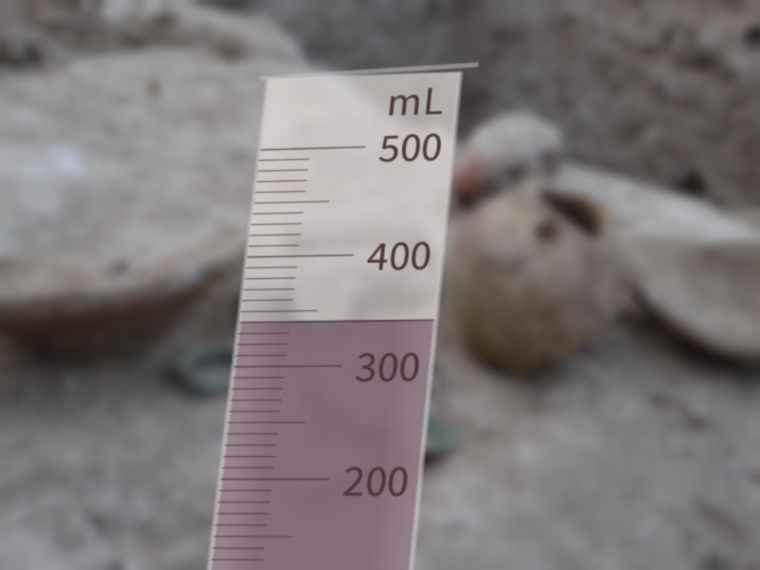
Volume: 340mL
